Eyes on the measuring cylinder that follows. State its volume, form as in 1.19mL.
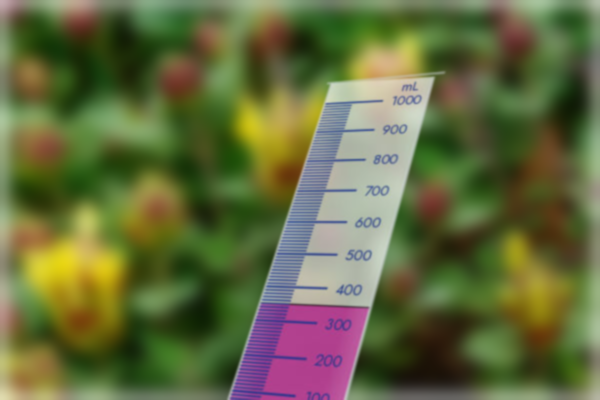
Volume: 350mL
